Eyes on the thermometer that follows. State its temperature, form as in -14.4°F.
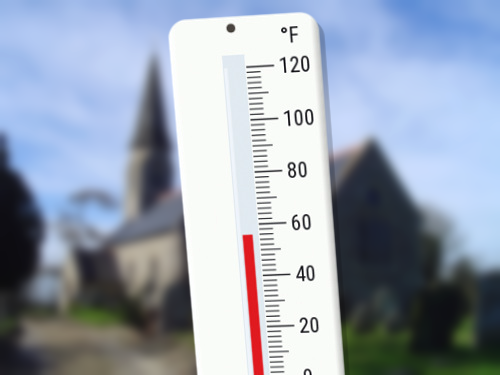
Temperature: 56°F
